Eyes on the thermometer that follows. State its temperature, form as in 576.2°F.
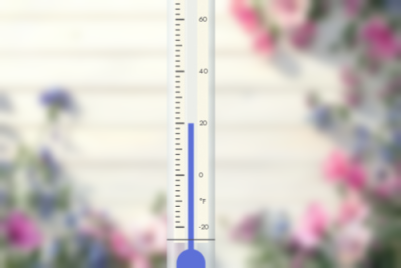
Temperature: 20°F
